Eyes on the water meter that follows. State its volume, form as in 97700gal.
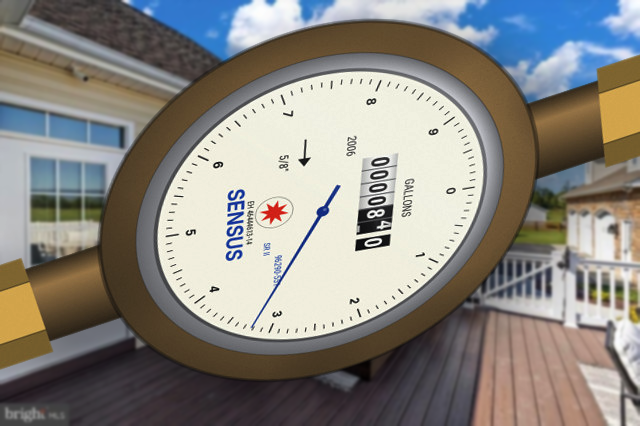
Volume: 843.2gal
